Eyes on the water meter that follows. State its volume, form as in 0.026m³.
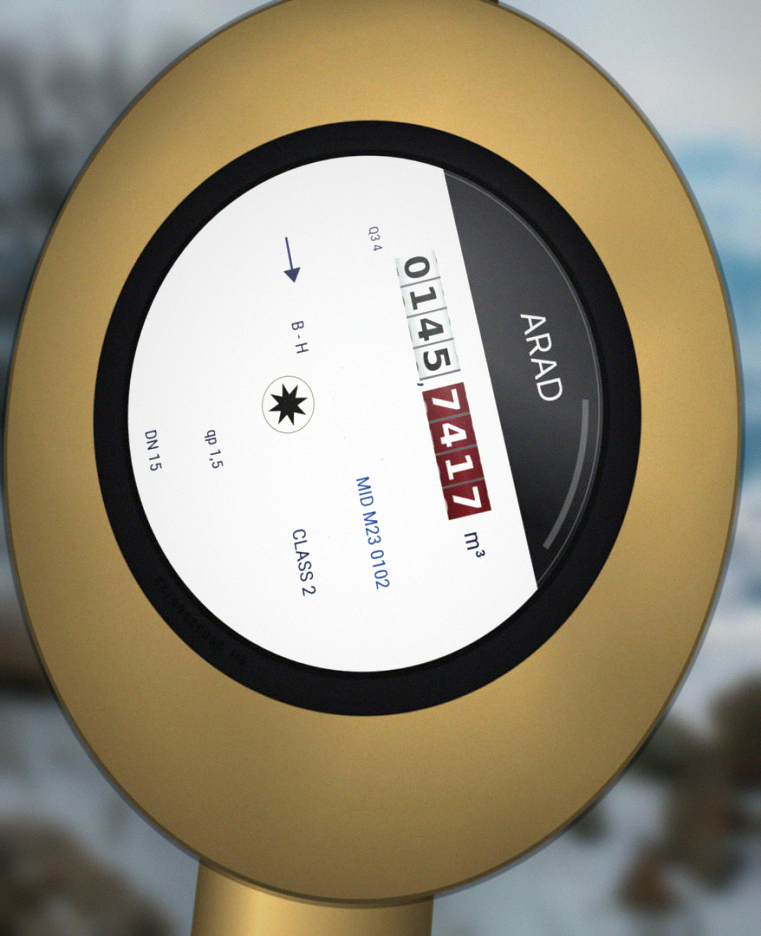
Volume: 145.7417m³
